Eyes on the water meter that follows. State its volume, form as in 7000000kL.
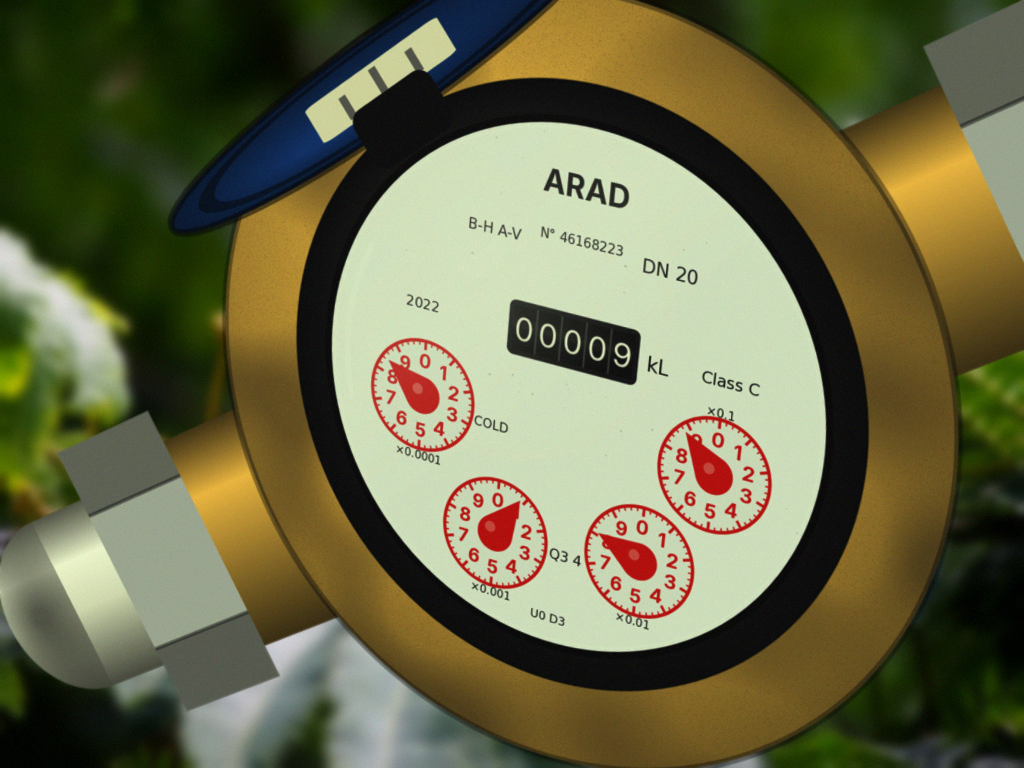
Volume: 9.8808kL
